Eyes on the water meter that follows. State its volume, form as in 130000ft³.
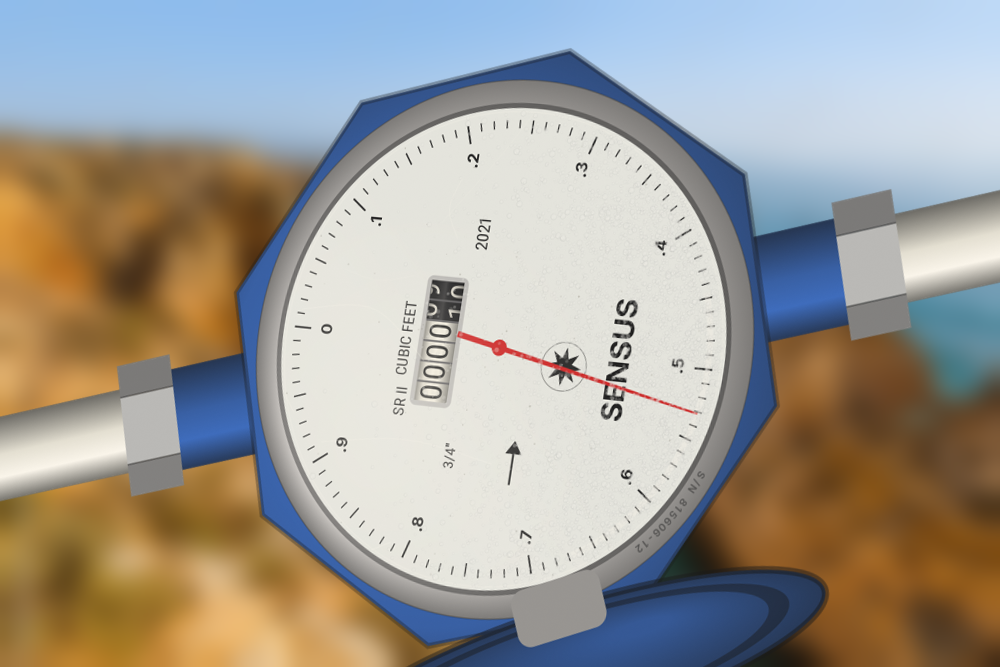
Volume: 9.53ft³
